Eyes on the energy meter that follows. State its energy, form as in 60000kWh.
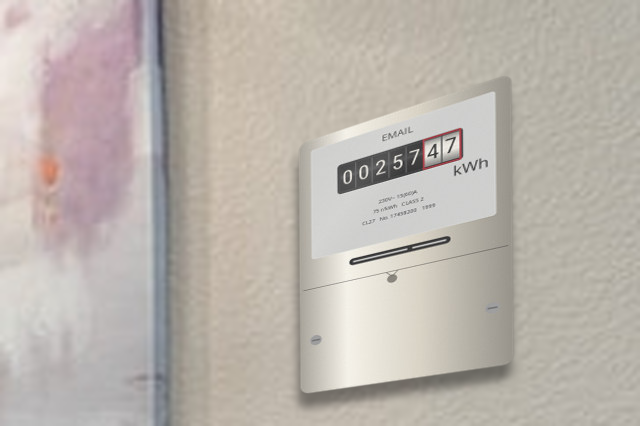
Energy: 257.47kWh
